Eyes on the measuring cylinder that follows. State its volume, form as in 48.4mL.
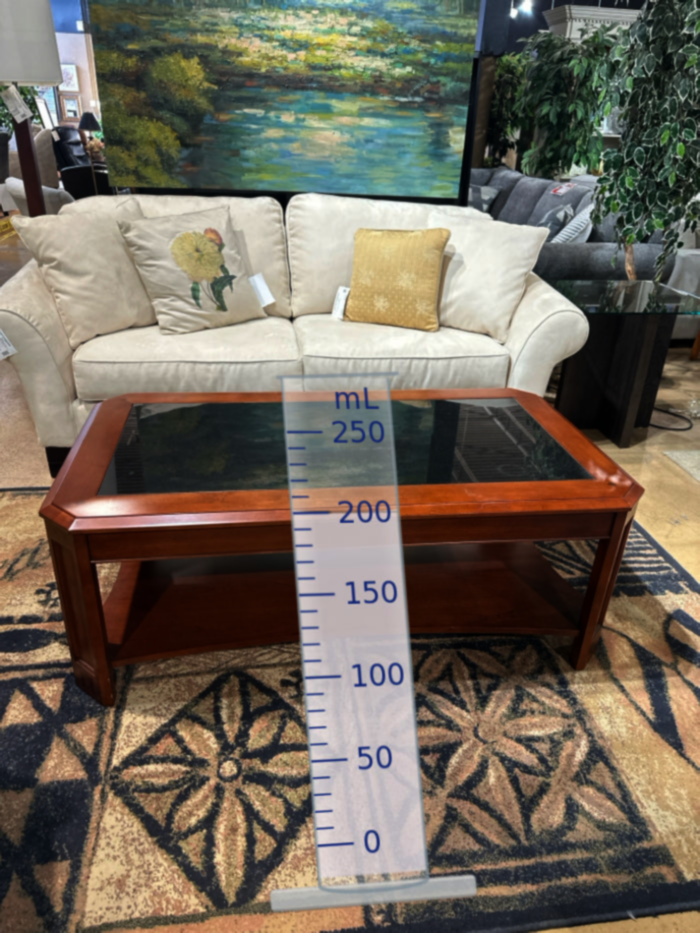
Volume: 200mL
